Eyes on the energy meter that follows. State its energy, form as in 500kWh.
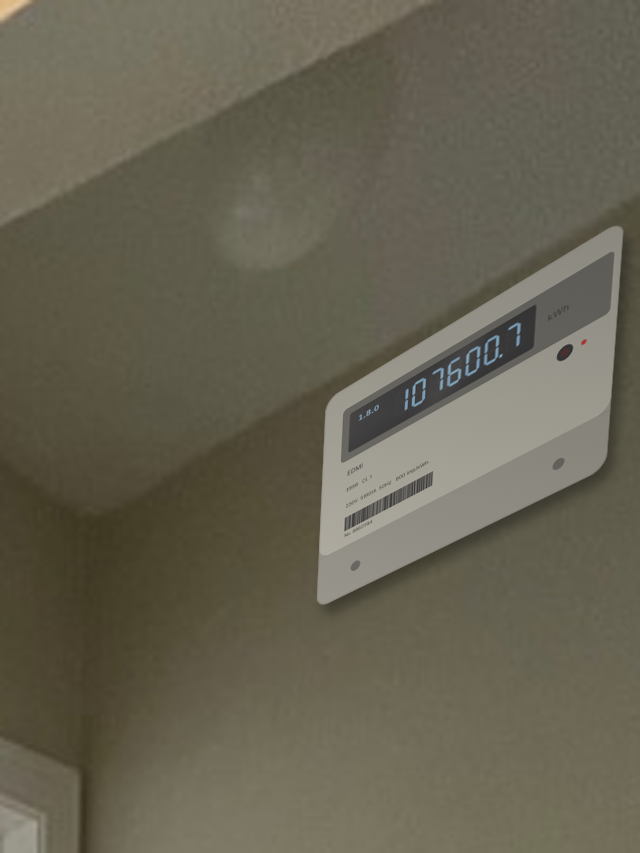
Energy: 107600.7kWh
